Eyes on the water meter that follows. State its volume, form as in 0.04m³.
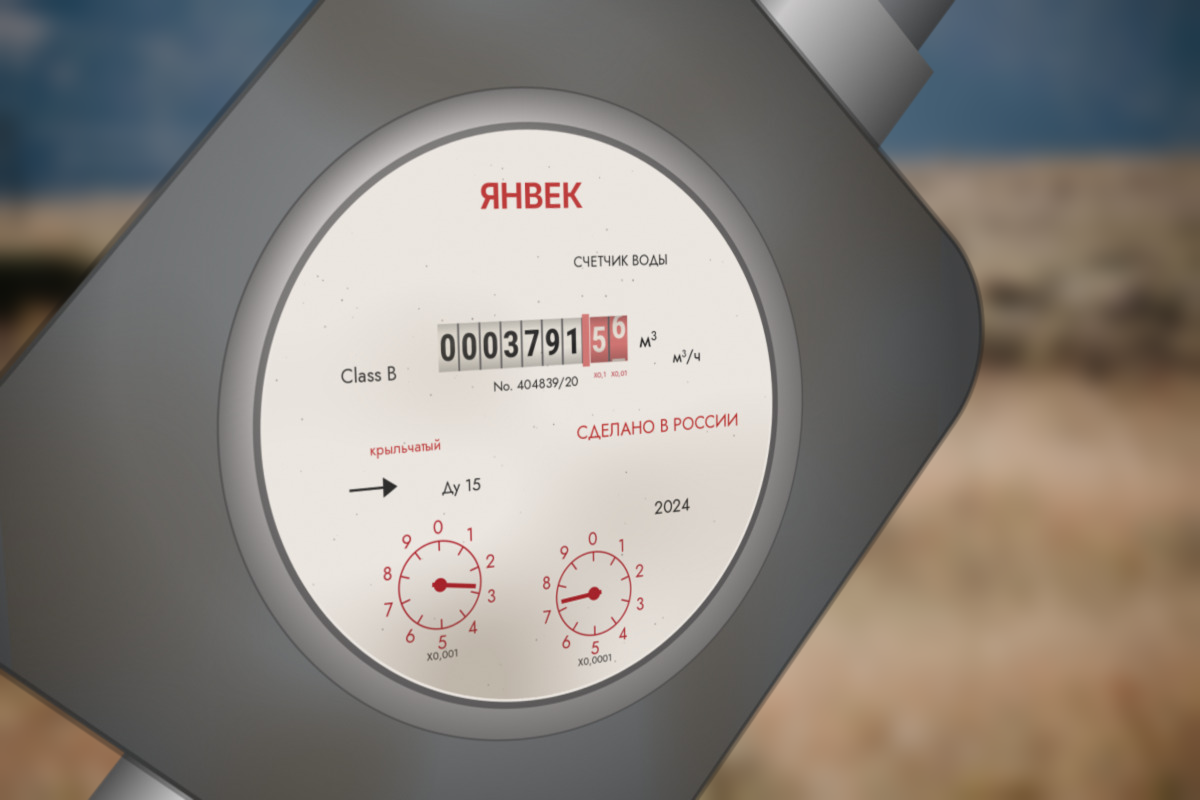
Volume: 3791.5627m³
